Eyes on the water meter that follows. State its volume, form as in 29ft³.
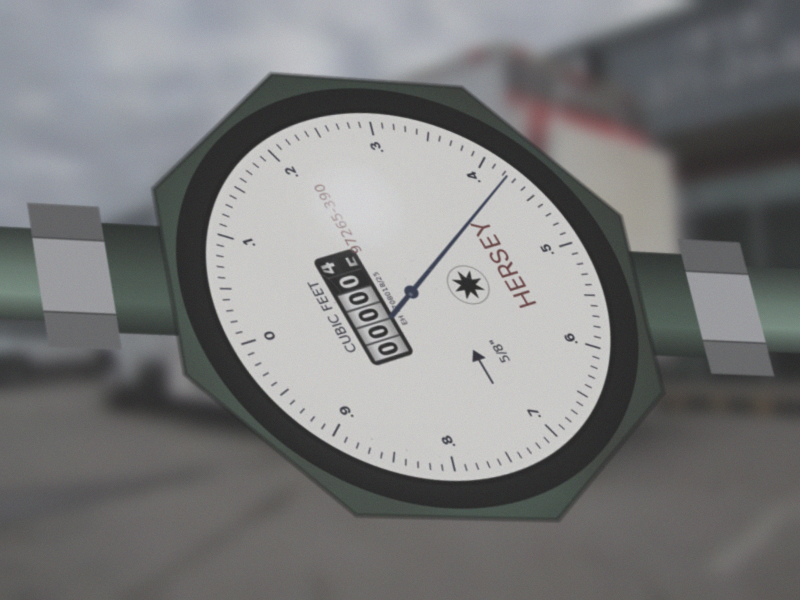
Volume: 4.42ft³
